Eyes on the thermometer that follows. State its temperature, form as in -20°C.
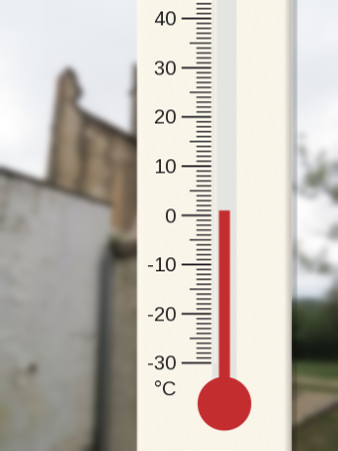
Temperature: 1°C
